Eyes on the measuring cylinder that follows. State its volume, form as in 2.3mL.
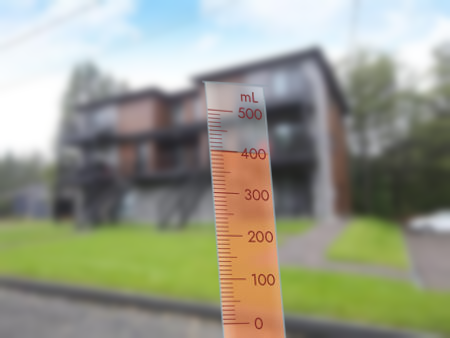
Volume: 400mL
